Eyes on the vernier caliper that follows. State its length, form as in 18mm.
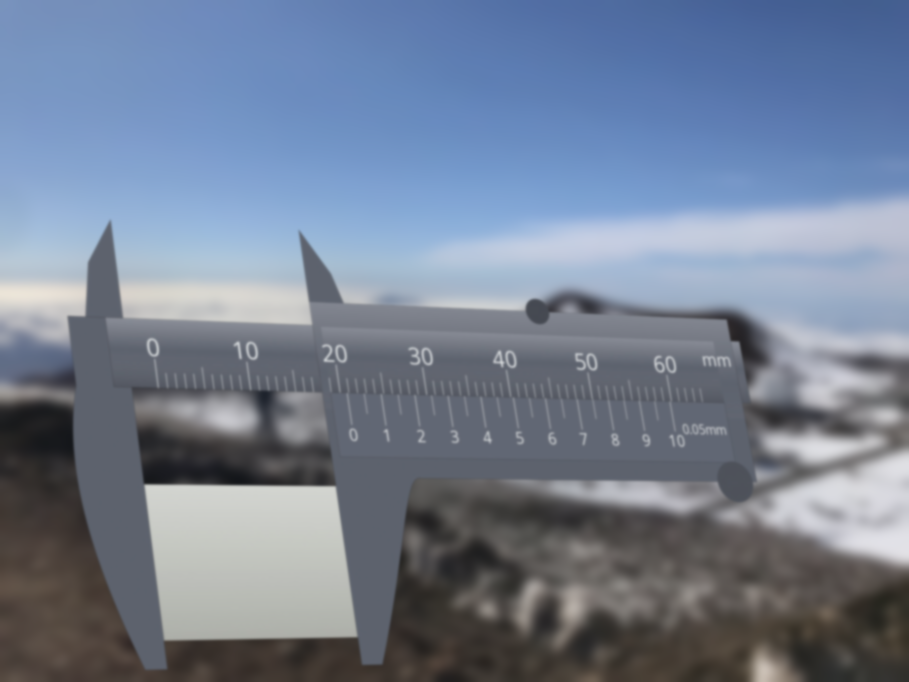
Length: 20.8mm
